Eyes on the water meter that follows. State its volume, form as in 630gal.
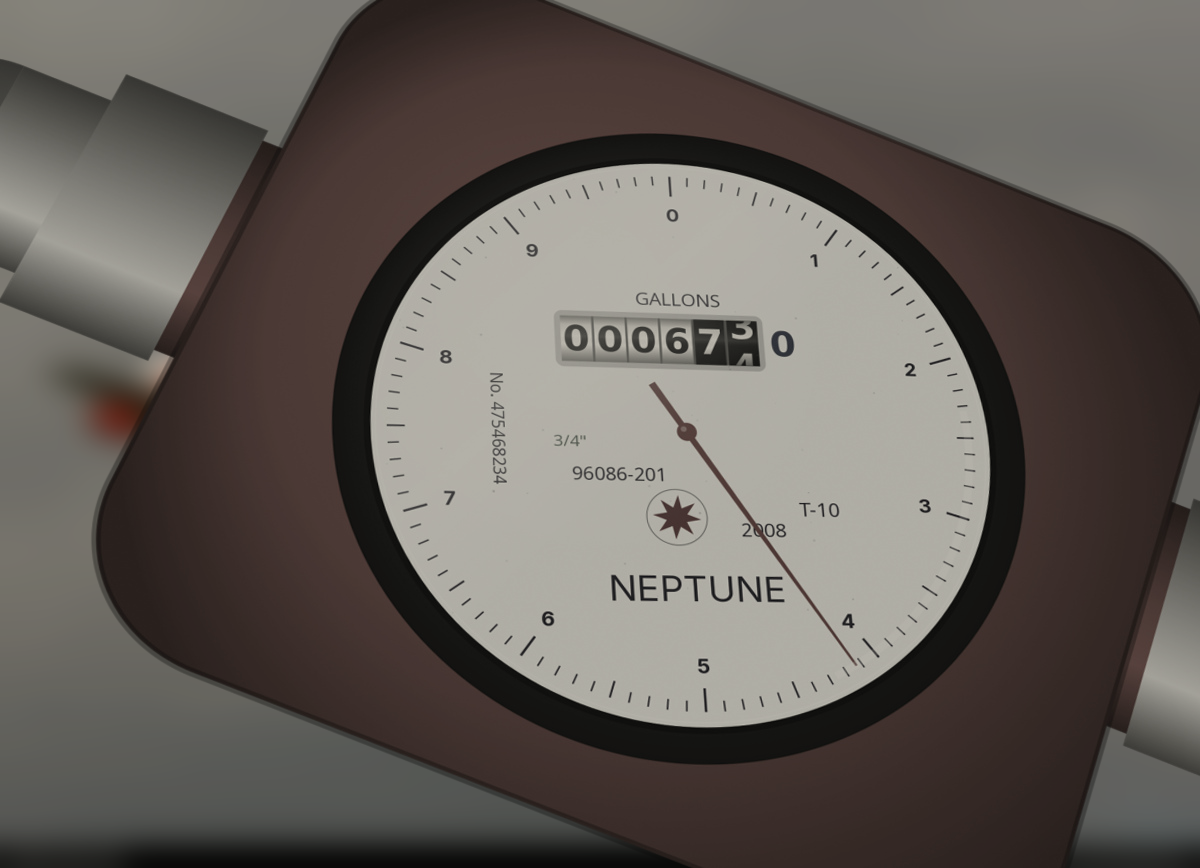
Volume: 6734.1gal
